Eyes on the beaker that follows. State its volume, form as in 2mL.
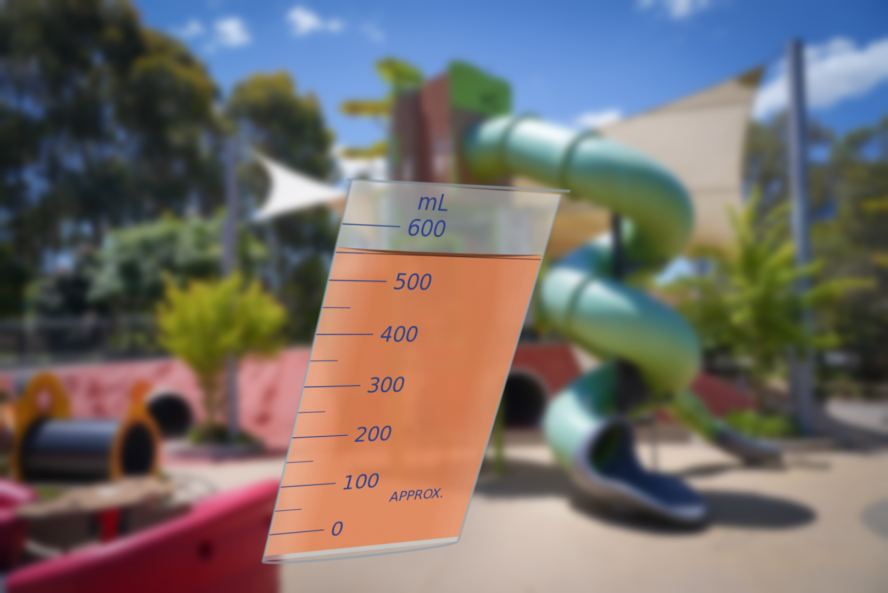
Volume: 550mL
